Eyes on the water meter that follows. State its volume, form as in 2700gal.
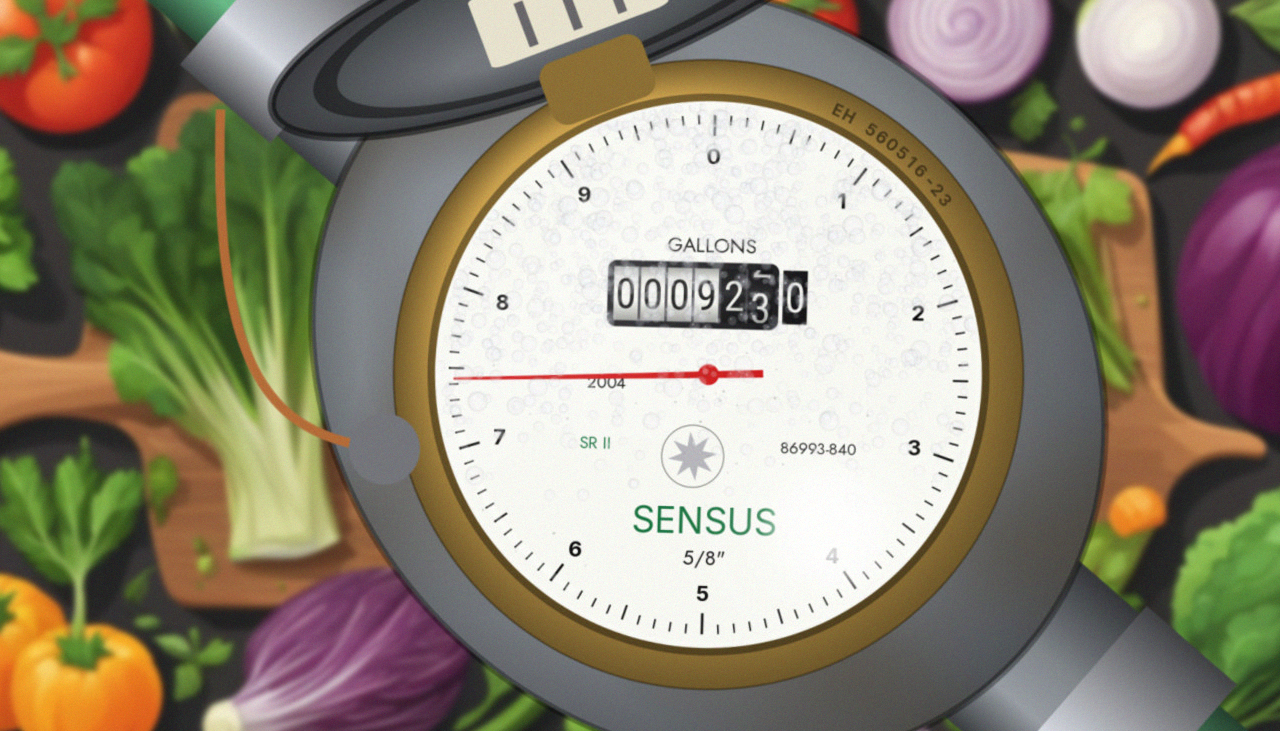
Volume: 9227.4gal
